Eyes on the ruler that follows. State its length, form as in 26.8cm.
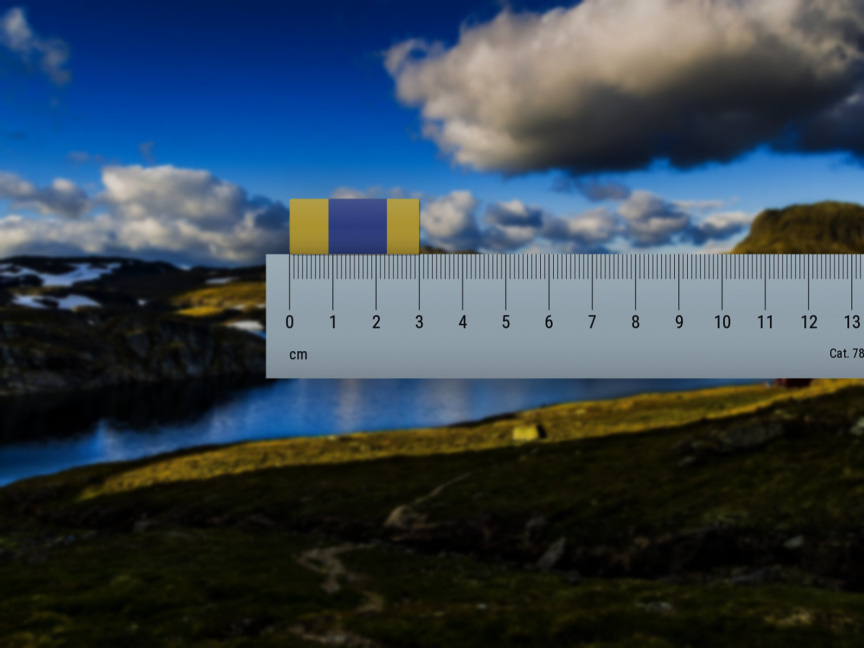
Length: 3cm
